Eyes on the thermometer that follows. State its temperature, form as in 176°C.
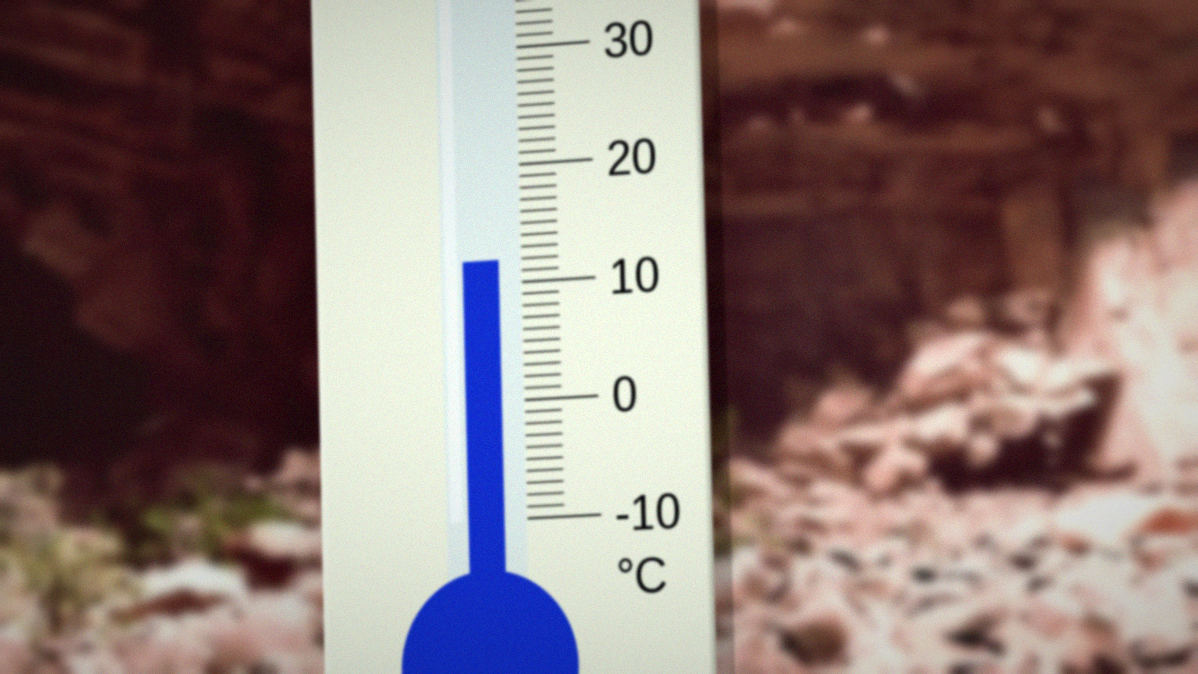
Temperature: 12°C
